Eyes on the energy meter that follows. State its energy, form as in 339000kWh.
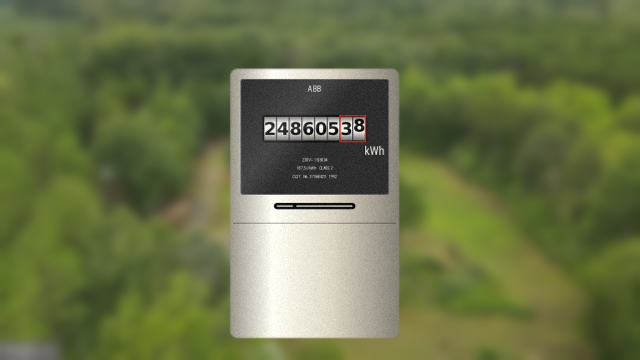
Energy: 248605.38kWh
